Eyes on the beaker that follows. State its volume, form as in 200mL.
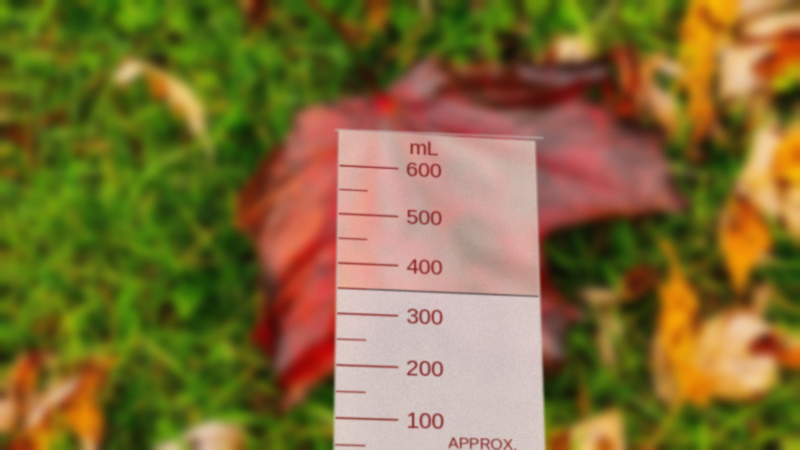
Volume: 350mL
